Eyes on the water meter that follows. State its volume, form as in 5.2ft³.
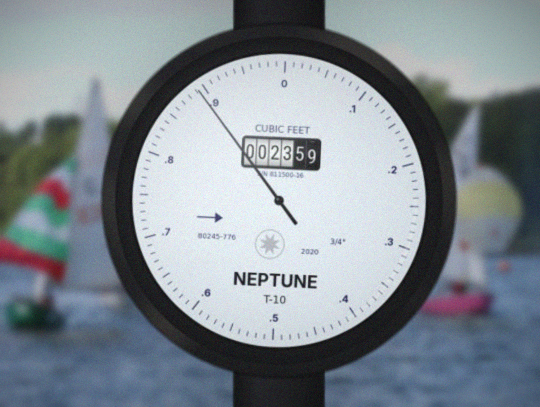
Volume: 2358.89ft³
